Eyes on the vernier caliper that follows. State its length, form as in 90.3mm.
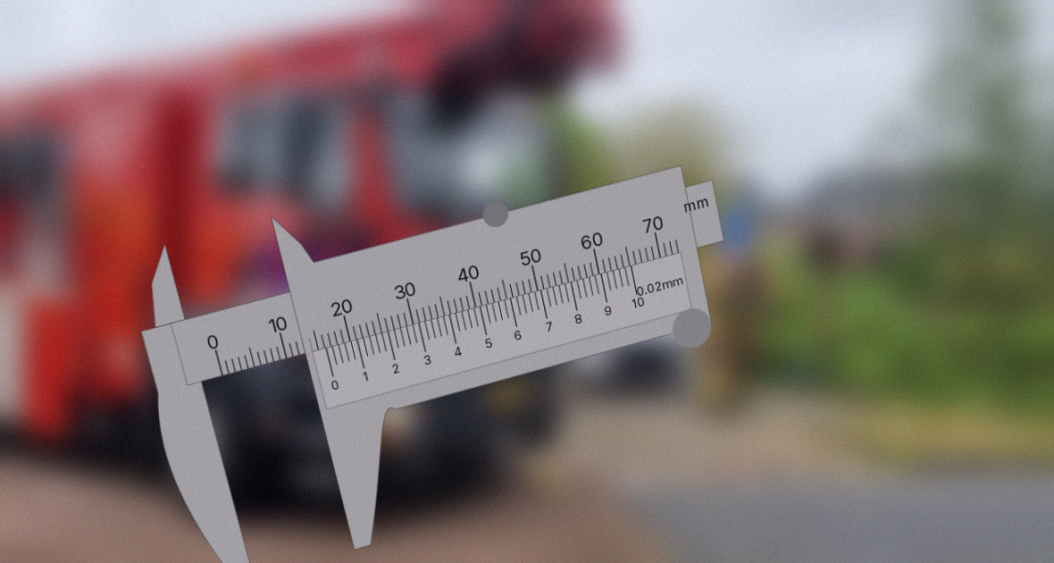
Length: 16.2mm
